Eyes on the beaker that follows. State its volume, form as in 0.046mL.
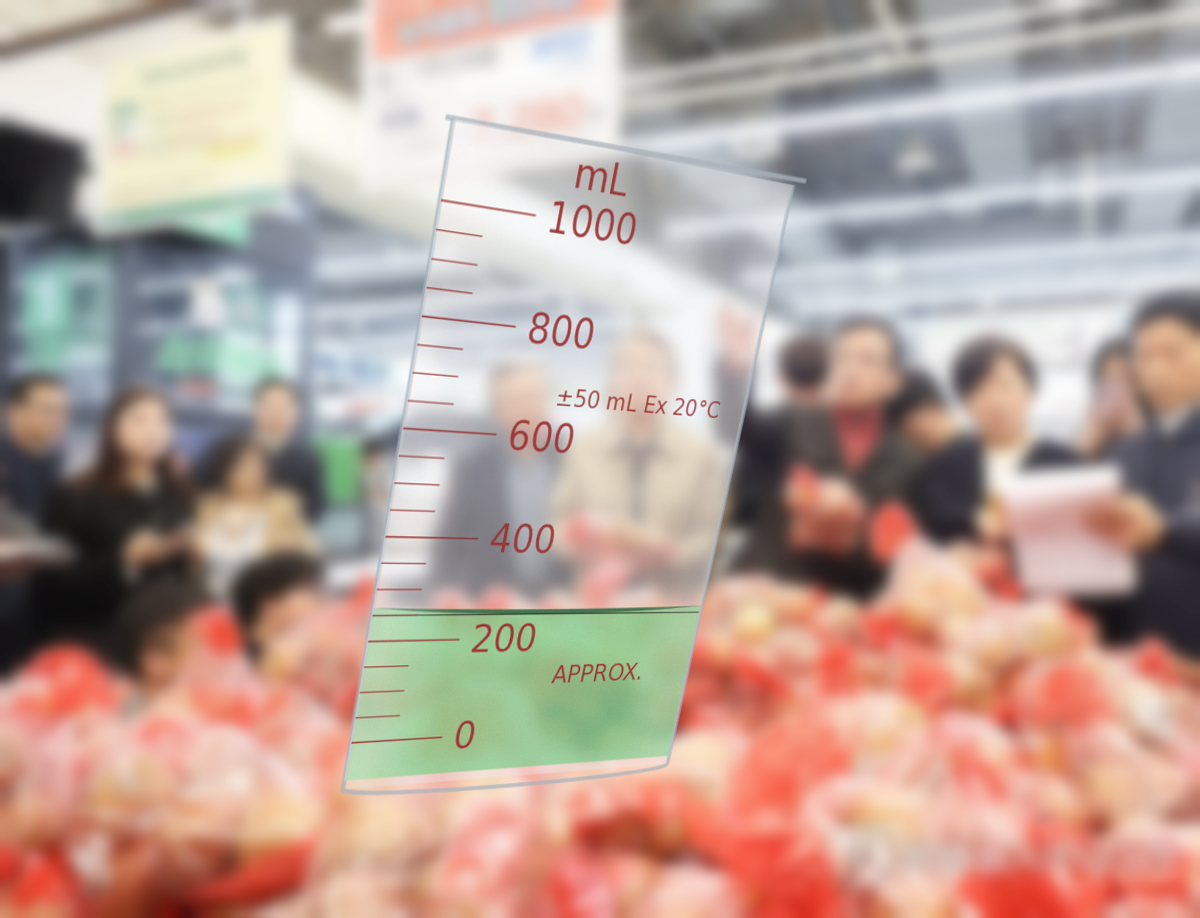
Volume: 250mL
